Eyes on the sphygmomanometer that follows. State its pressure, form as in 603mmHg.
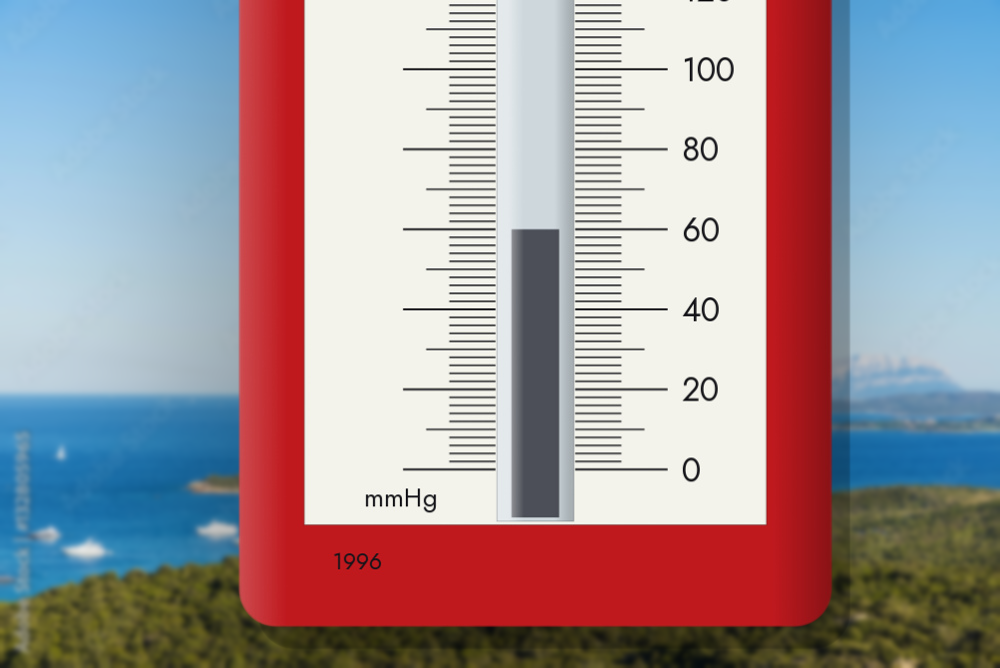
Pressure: 60mmHg
